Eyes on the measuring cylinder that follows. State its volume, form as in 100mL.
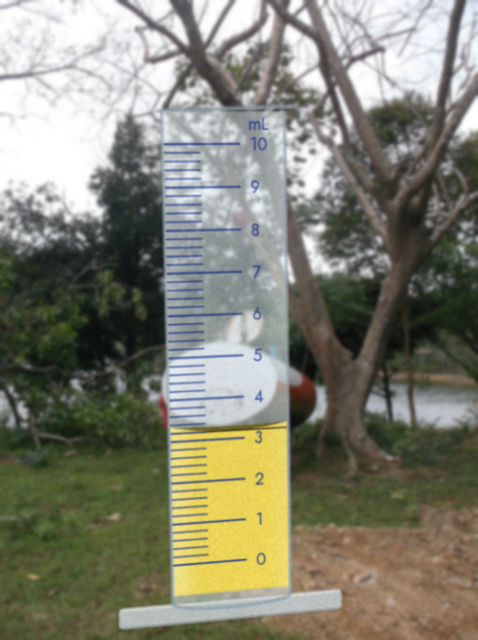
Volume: 3.2mL
